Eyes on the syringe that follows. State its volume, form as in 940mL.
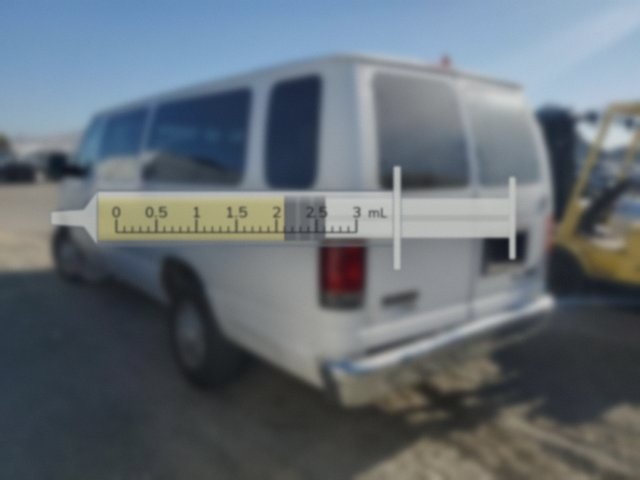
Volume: 2.1mL
